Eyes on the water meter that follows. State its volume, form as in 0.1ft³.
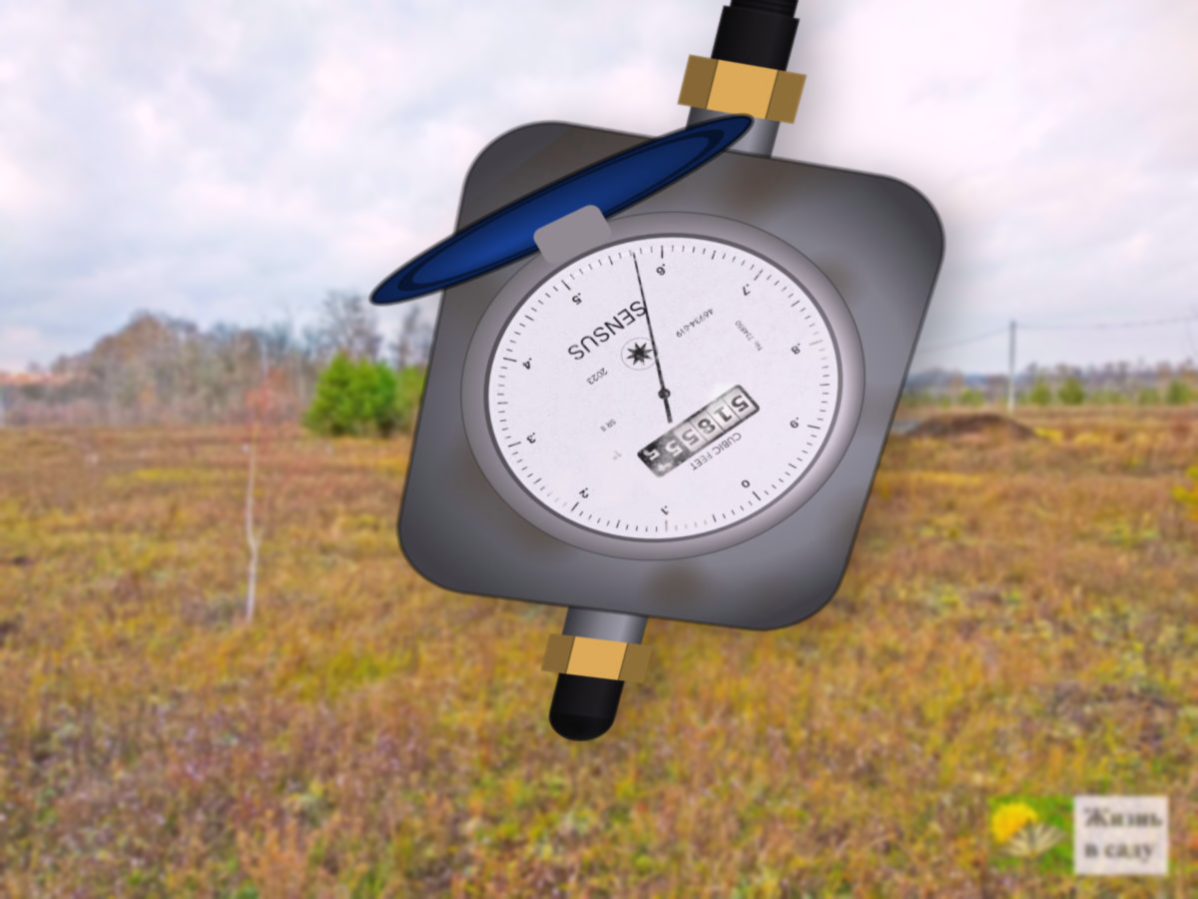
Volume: 518554.57ft³
